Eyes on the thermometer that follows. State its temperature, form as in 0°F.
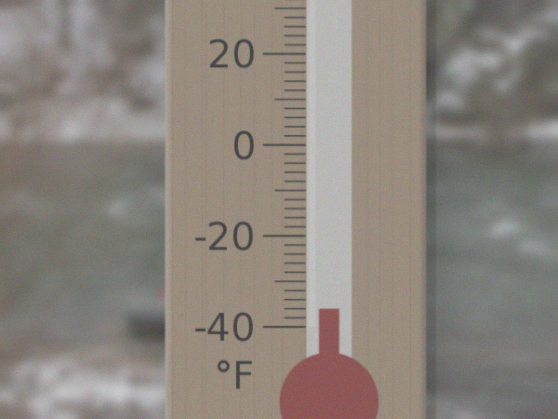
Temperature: -36°F
